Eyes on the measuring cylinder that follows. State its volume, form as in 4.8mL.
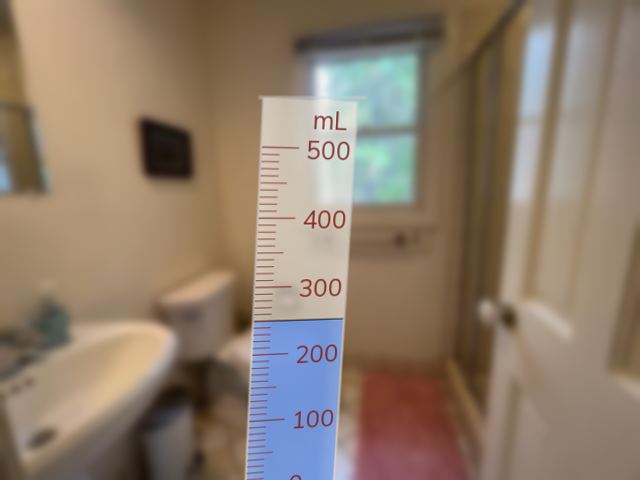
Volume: 250mL
